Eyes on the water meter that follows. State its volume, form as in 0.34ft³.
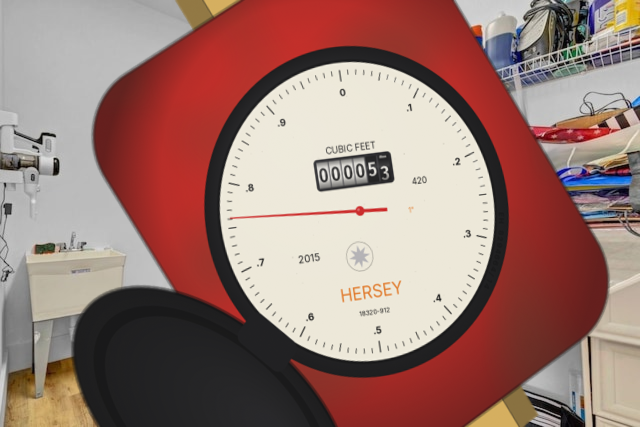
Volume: 52.76ft³
